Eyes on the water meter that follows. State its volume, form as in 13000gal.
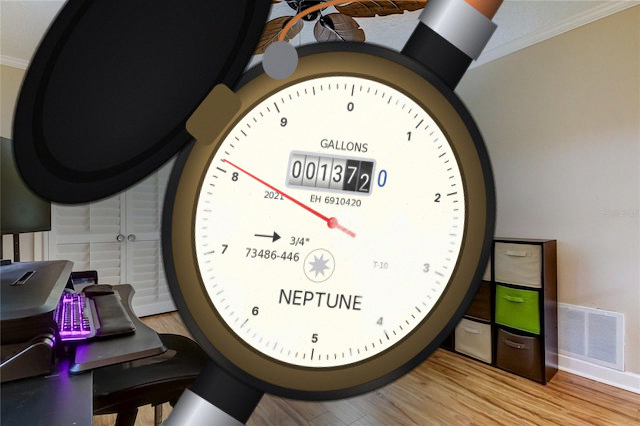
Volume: 13718.1gal
